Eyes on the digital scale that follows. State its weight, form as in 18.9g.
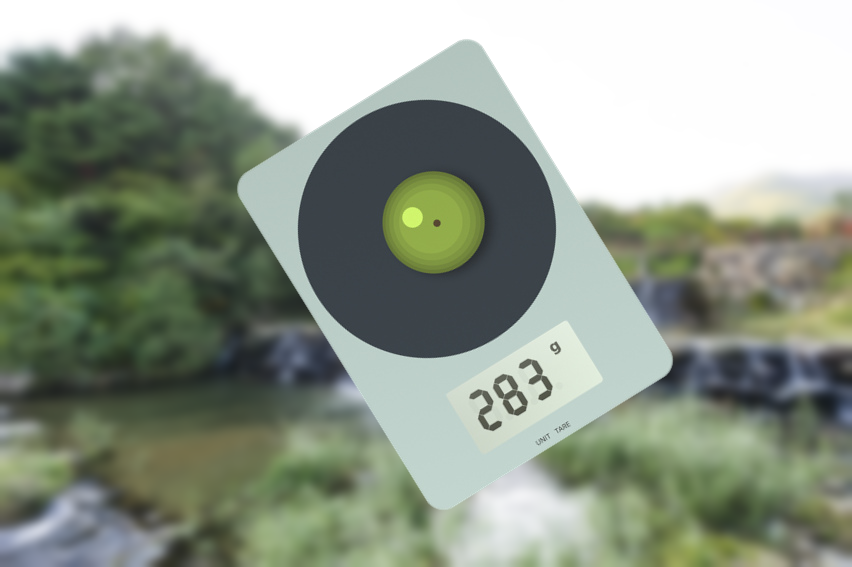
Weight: 283g
